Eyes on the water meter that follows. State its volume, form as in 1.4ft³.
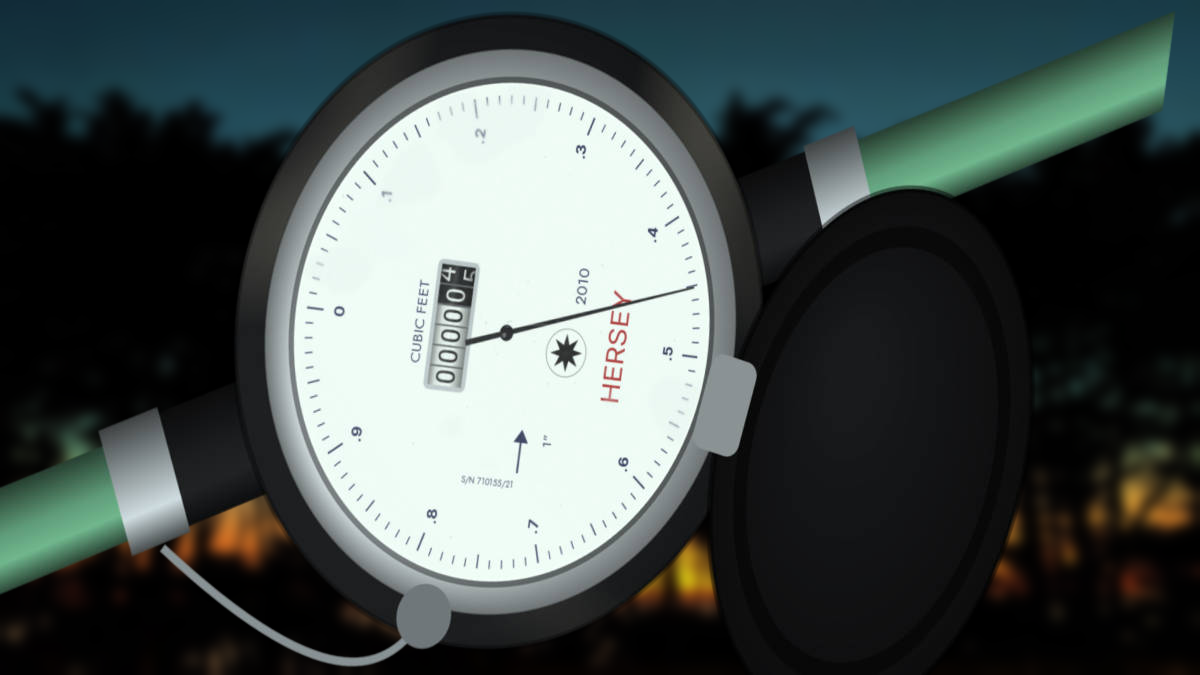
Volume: 4.45ft³
